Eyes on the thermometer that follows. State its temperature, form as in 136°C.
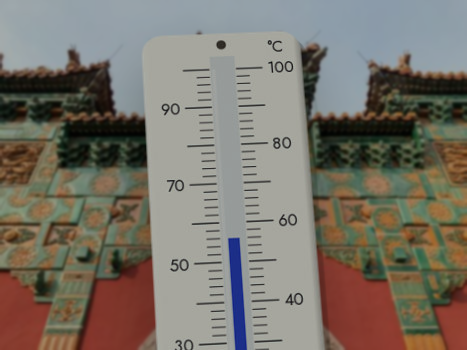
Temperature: 56°C
